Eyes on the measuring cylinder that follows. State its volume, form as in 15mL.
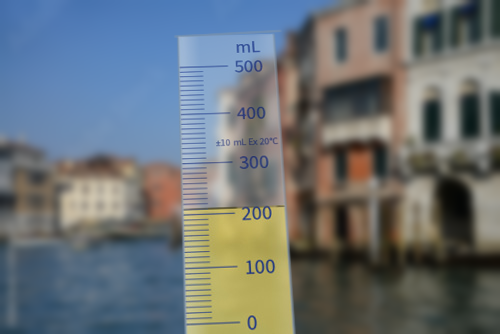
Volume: 210mL
